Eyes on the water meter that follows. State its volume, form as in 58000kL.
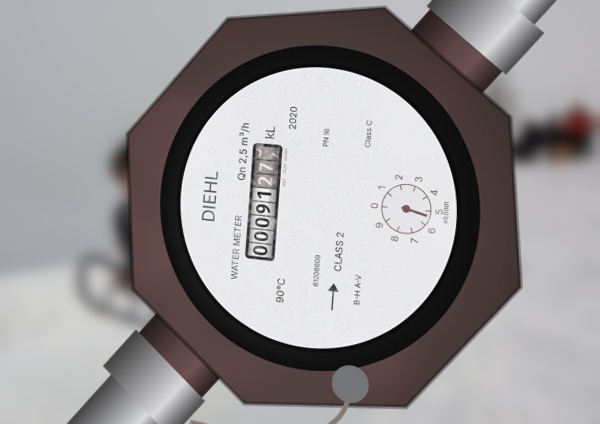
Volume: 91.2735kL
